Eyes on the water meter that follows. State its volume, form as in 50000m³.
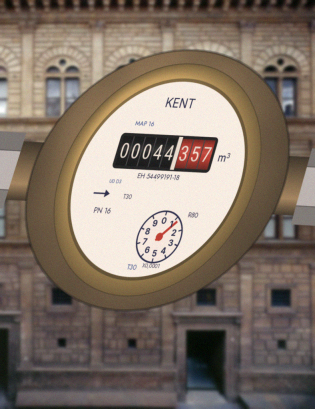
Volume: 44.3571m³
